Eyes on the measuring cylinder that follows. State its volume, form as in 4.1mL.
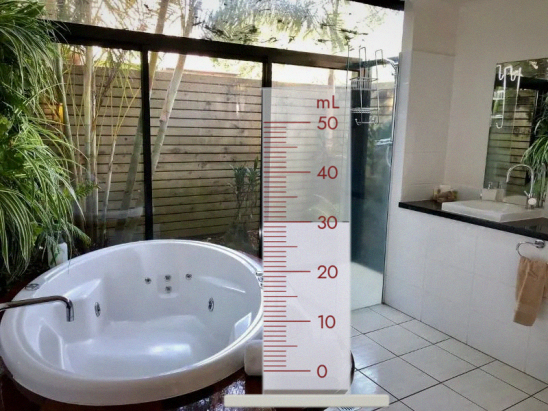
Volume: 30mL
